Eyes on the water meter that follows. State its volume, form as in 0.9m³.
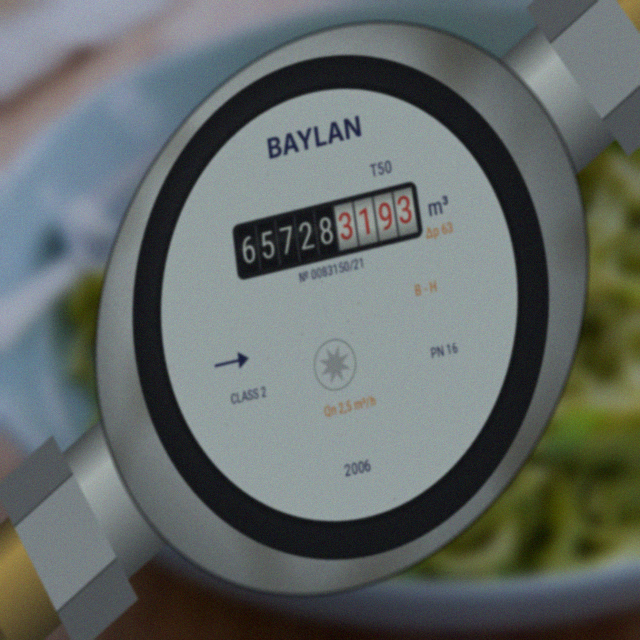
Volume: 65728.3193m³
